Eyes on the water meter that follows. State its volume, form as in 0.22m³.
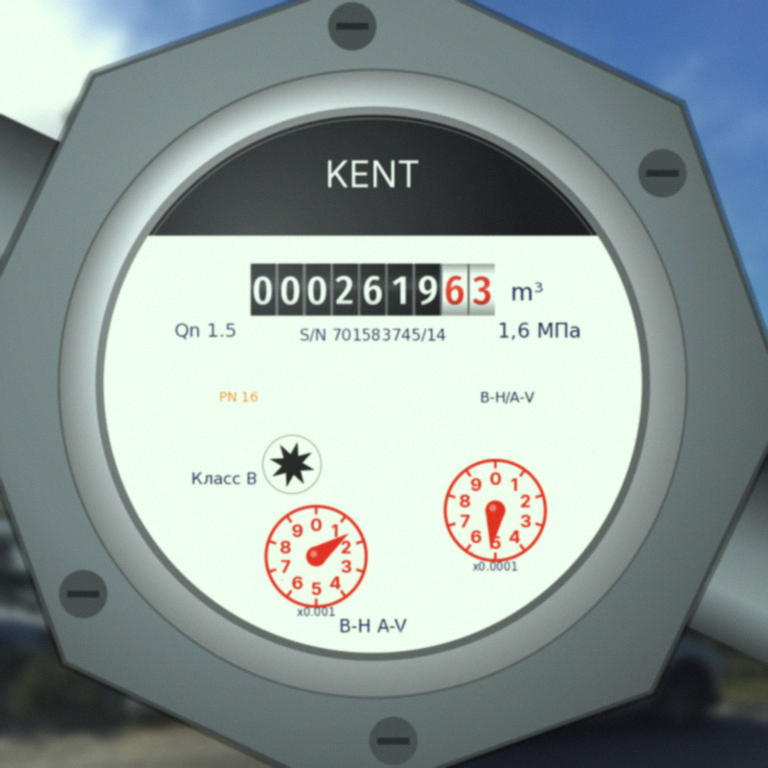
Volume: 2619.6315m³
